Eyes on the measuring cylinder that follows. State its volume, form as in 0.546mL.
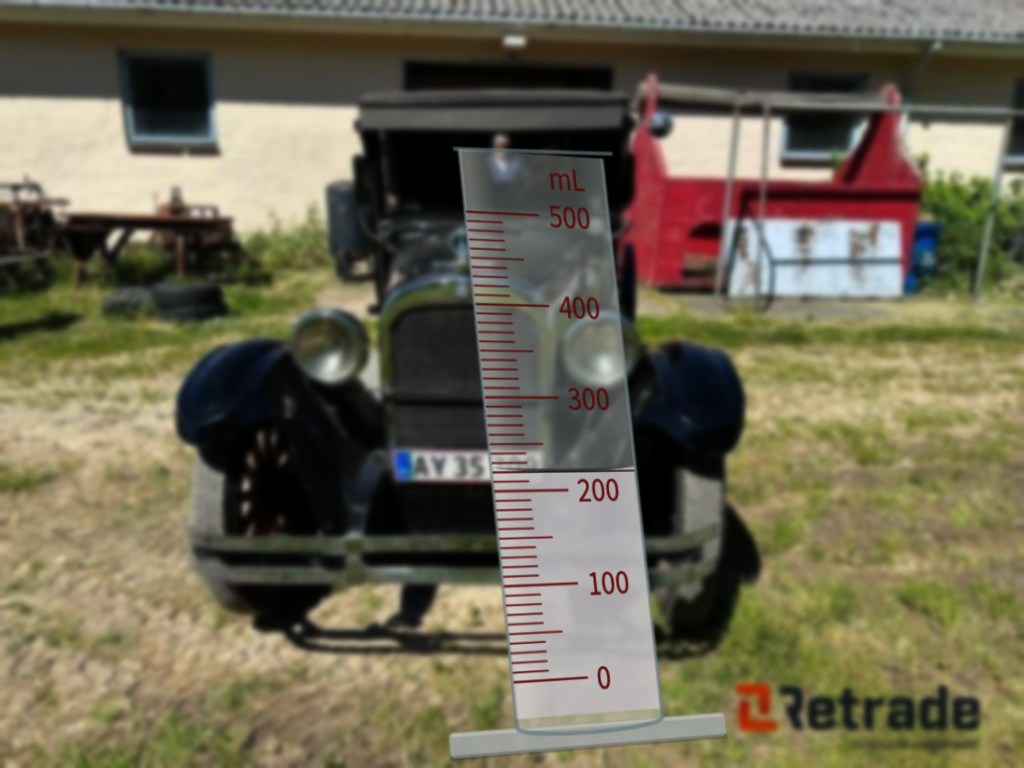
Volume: 220mL
